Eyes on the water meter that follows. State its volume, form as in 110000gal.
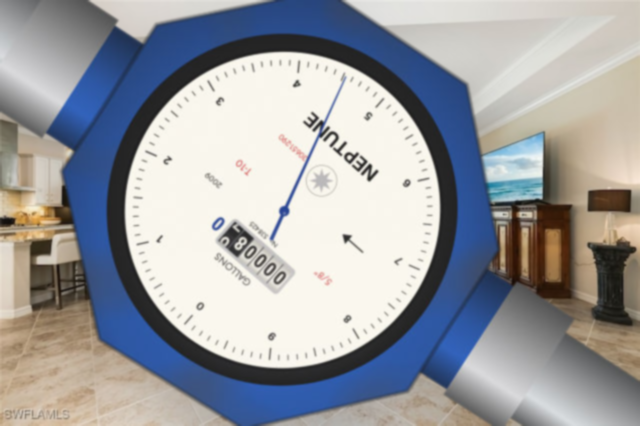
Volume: 864.5gal
